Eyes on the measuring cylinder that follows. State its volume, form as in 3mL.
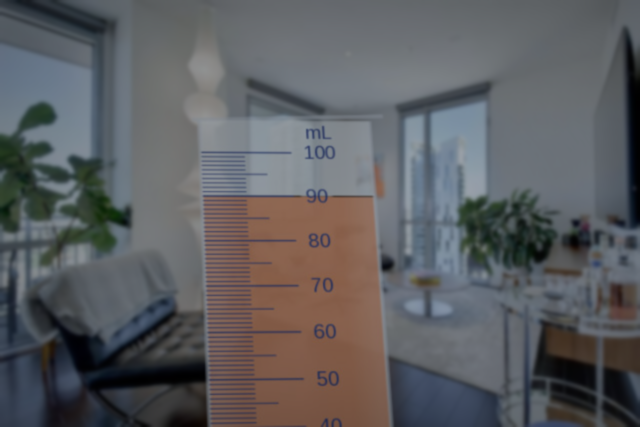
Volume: 90mL
